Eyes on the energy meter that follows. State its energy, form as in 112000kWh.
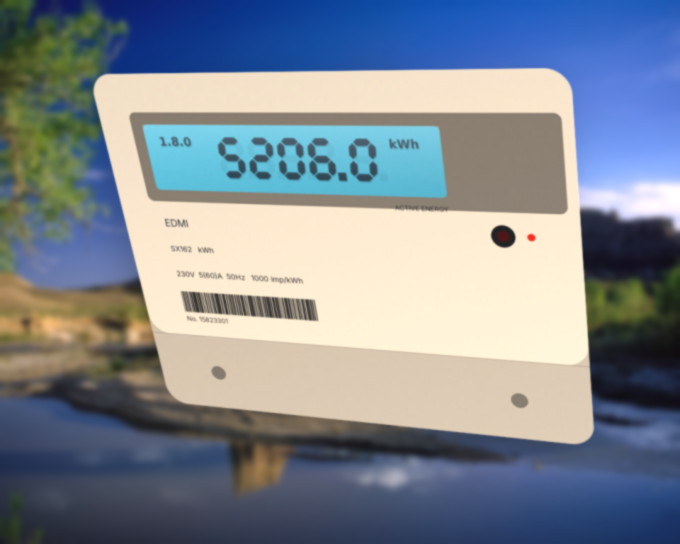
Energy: 5206.0kWh
